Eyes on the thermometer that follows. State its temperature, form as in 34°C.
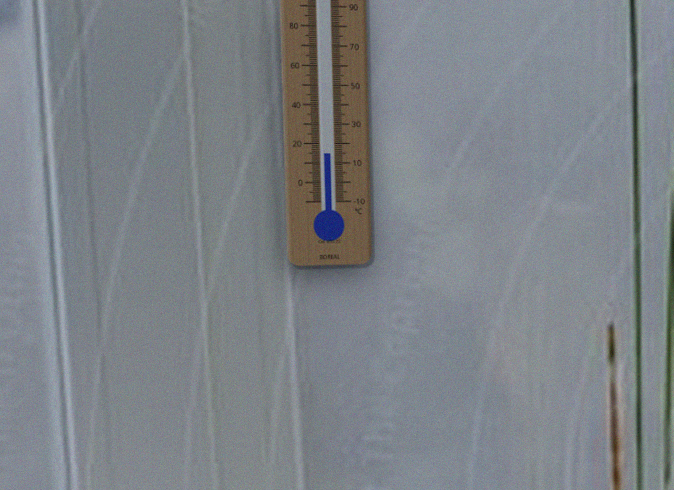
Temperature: 15°C
